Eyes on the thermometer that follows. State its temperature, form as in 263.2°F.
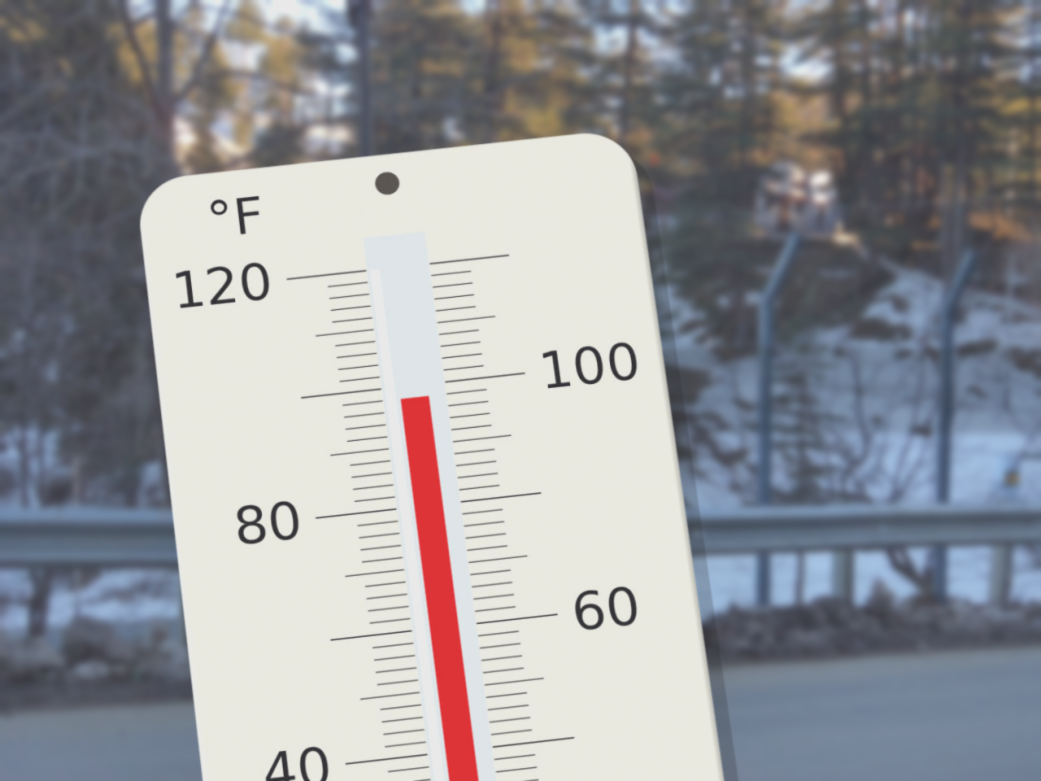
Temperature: 98°F
